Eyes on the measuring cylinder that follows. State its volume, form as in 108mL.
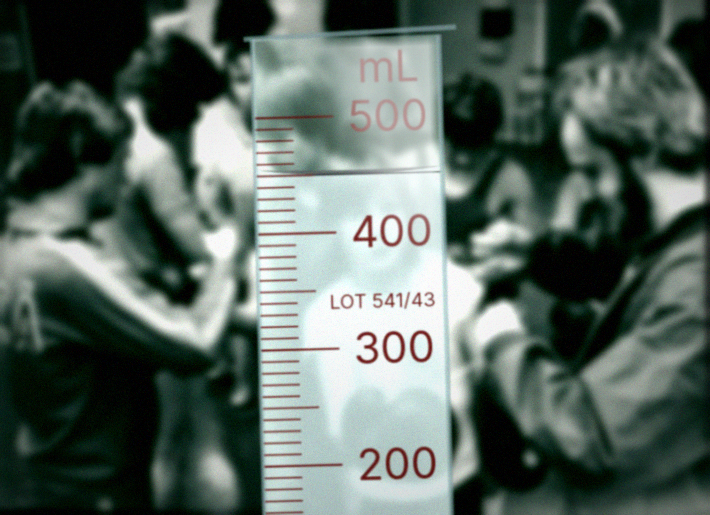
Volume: 450mL
